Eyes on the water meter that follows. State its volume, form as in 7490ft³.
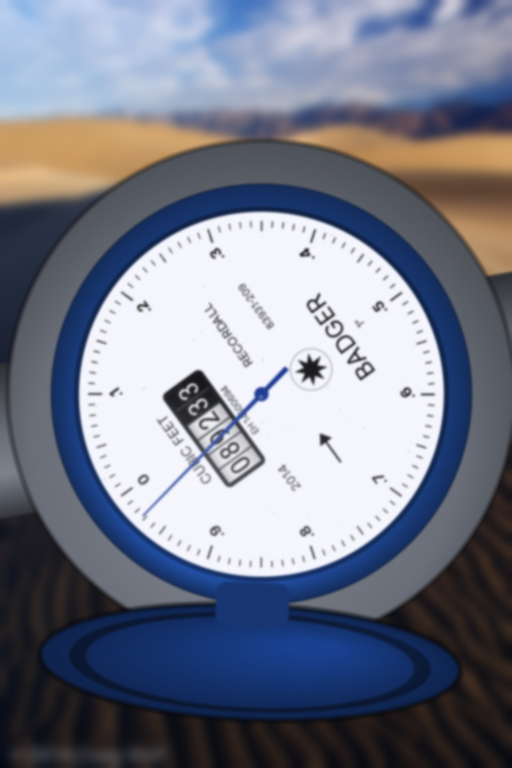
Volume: 89232.97ft³
